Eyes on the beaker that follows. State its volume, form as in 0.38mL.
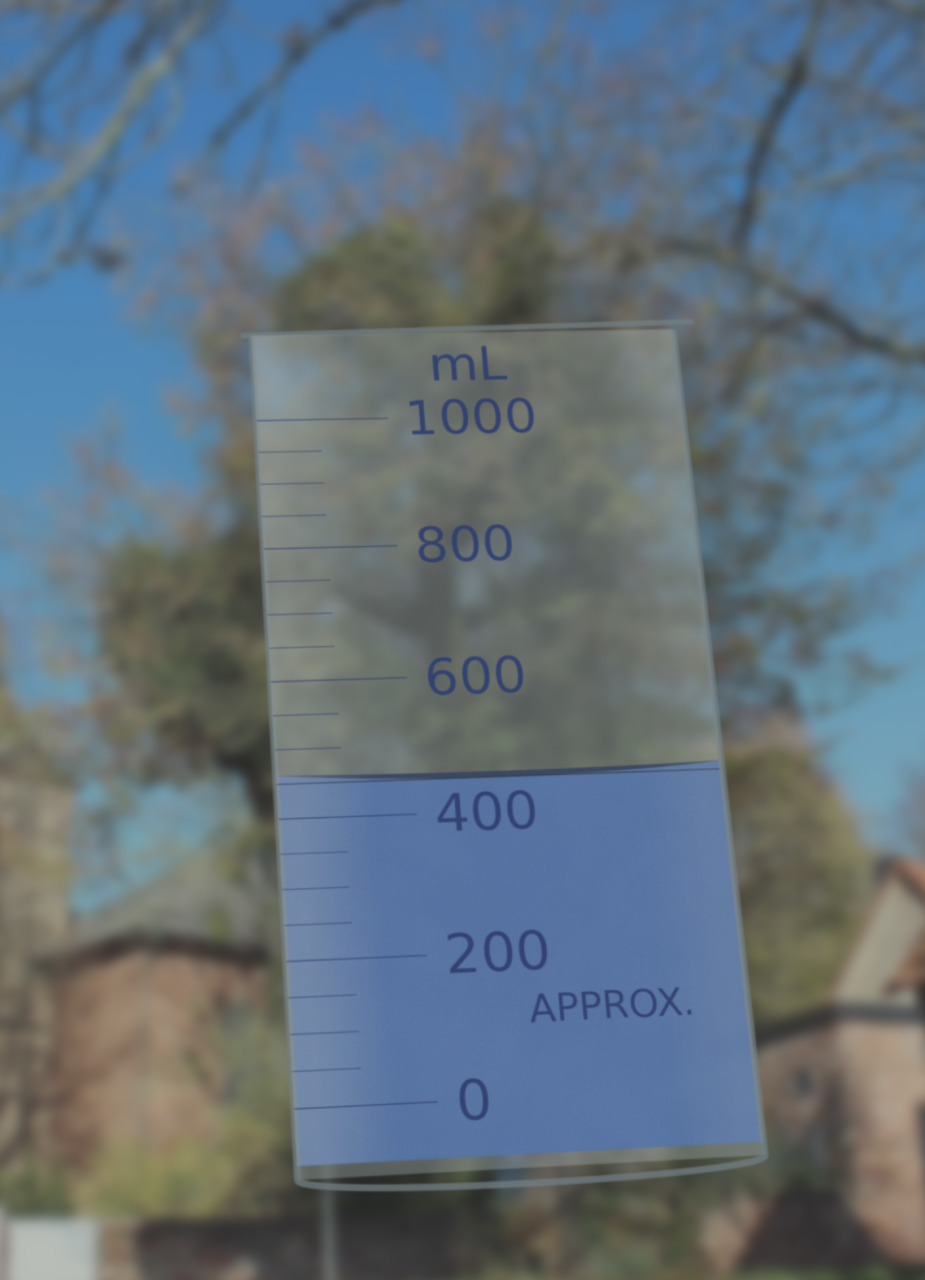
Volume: 450mL
